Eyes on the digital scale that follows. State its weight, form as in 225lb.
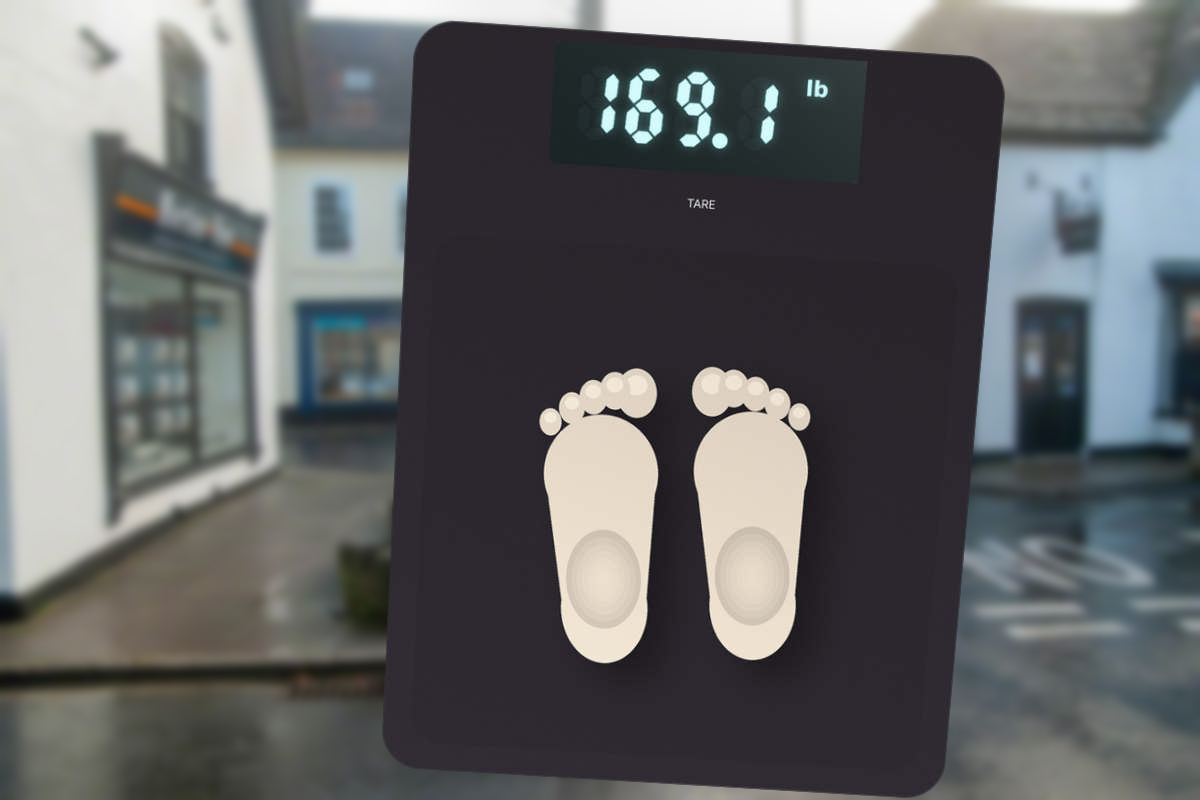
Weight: 169.1lb
